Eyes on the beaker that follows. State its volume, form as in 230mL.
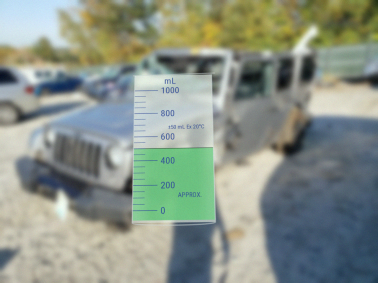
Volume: 500mL
